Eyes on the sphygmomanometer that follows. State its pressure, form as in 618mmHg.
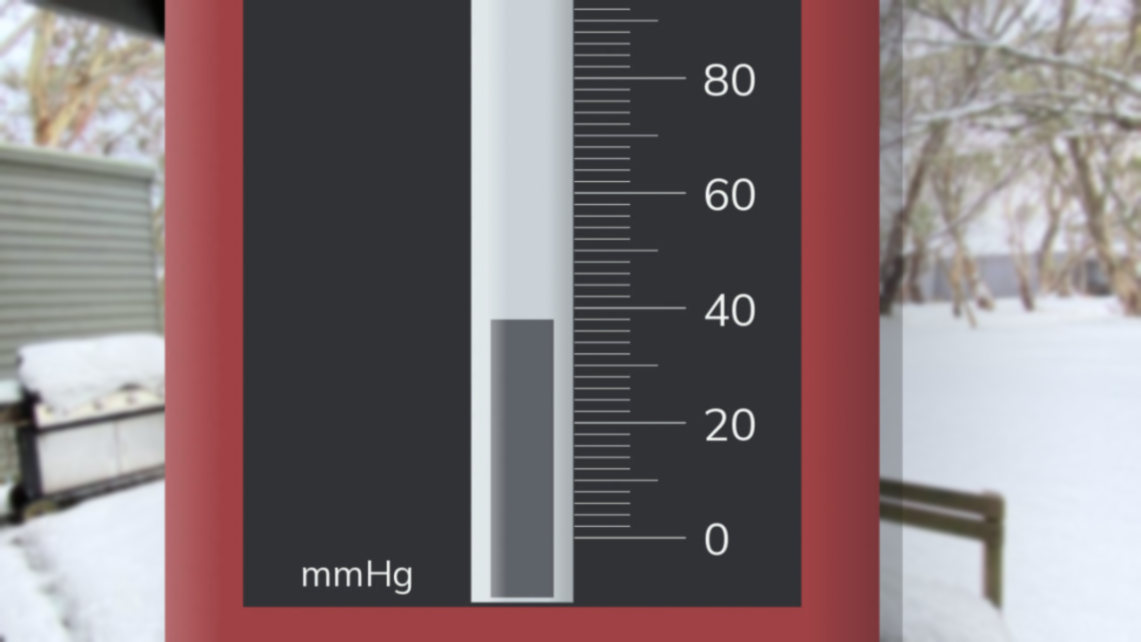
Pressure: 38mmHg
